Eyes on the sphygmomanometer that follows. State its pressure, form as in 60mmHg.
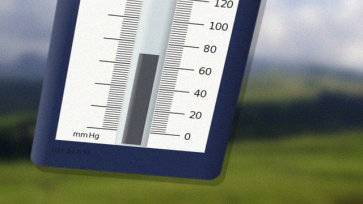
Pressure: 70mmHg
